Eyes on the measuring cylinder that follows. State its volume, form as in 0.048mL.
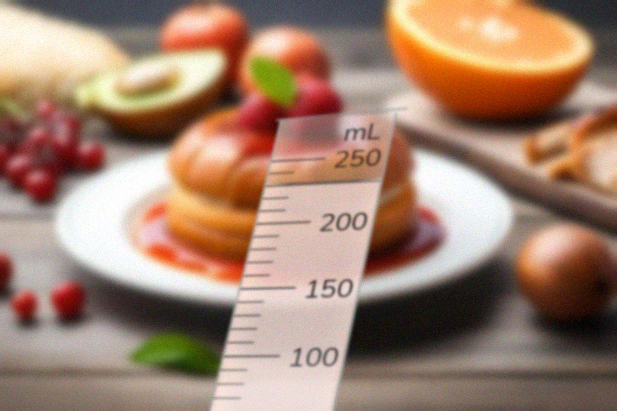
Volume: 230mL
